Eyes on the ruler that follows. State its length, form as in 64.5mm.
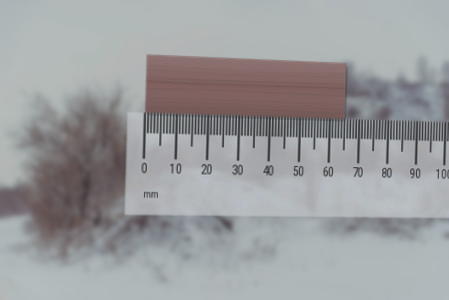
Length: 65mm
